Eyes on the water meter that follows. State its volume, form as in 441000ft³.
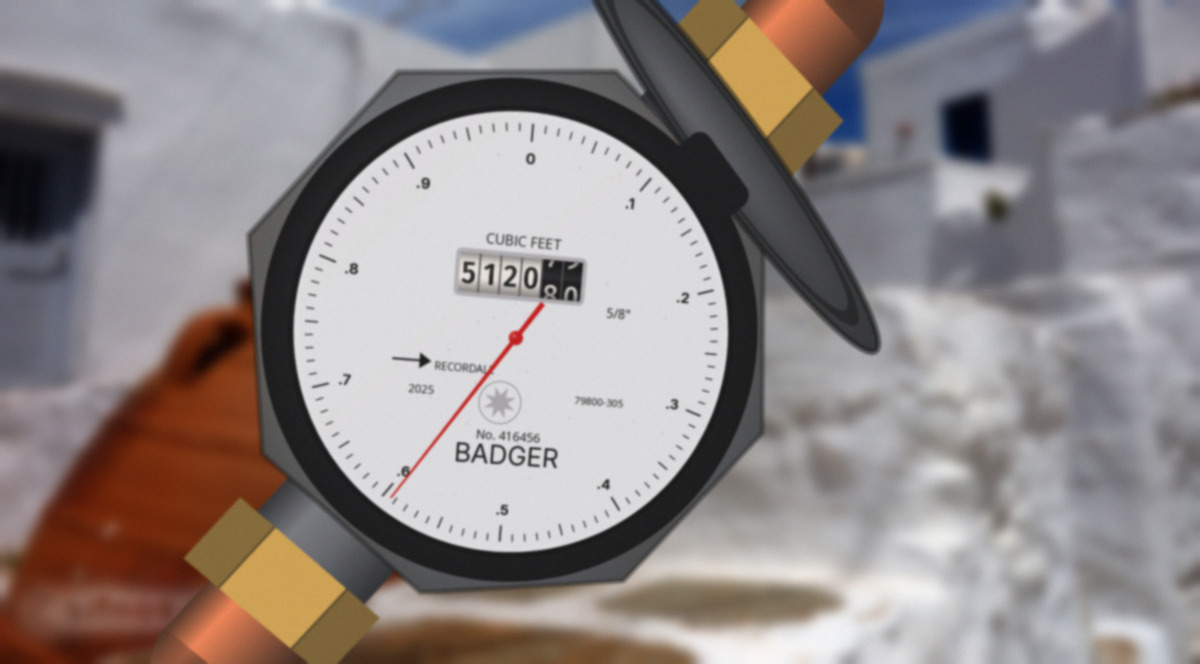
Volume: 512079.59ft³
